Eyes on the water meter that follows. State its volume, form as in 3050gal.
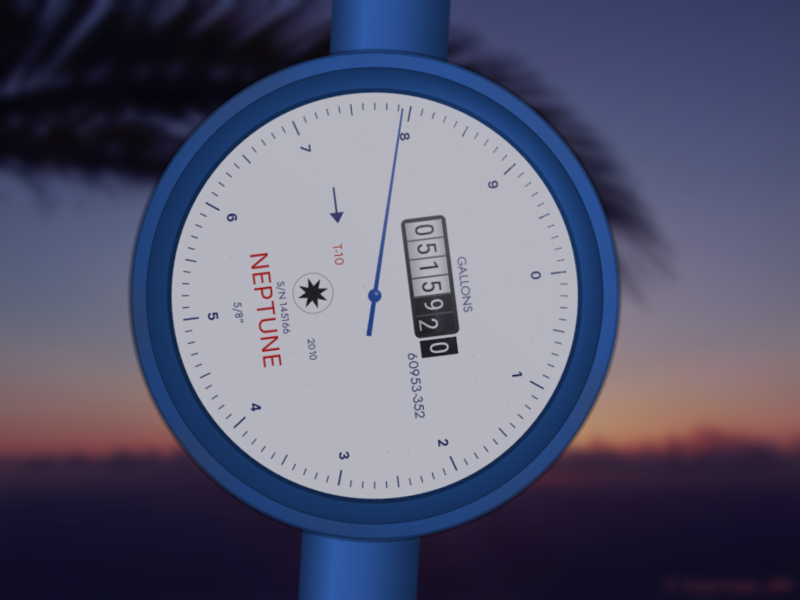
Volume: 515917.9gal
